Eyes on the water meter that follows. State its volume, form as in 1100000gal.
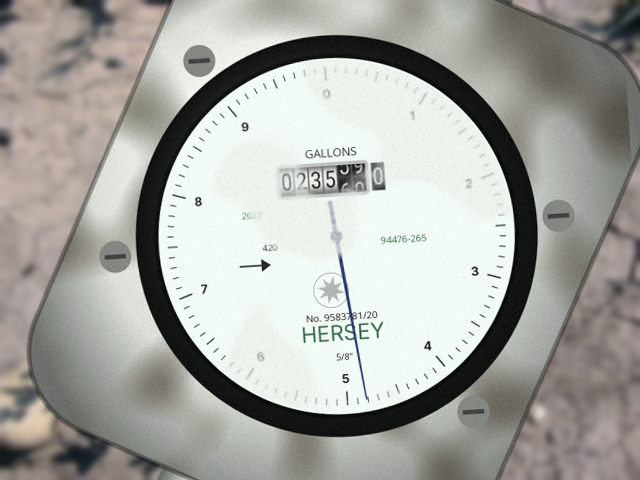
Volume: 235594.8gal
